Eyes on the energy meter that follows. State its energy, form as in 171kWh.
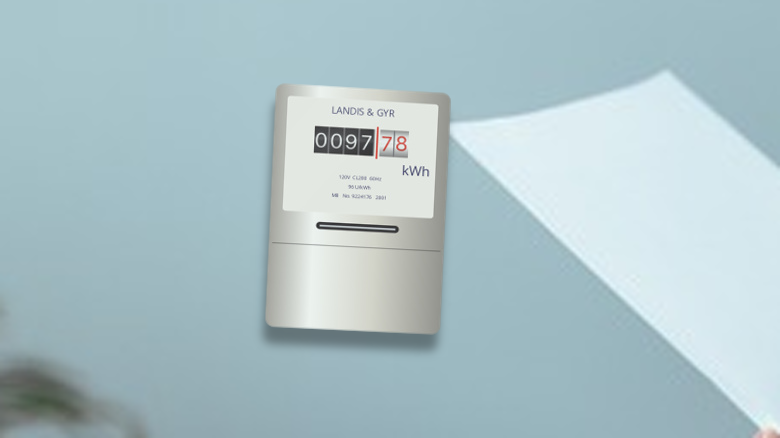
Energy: 97.78kWh
